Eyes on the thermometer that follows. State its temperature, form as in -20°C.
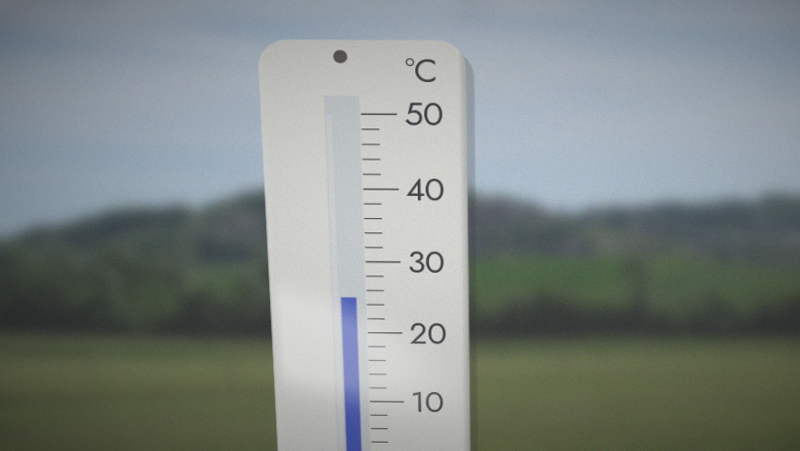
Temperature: 25°C
